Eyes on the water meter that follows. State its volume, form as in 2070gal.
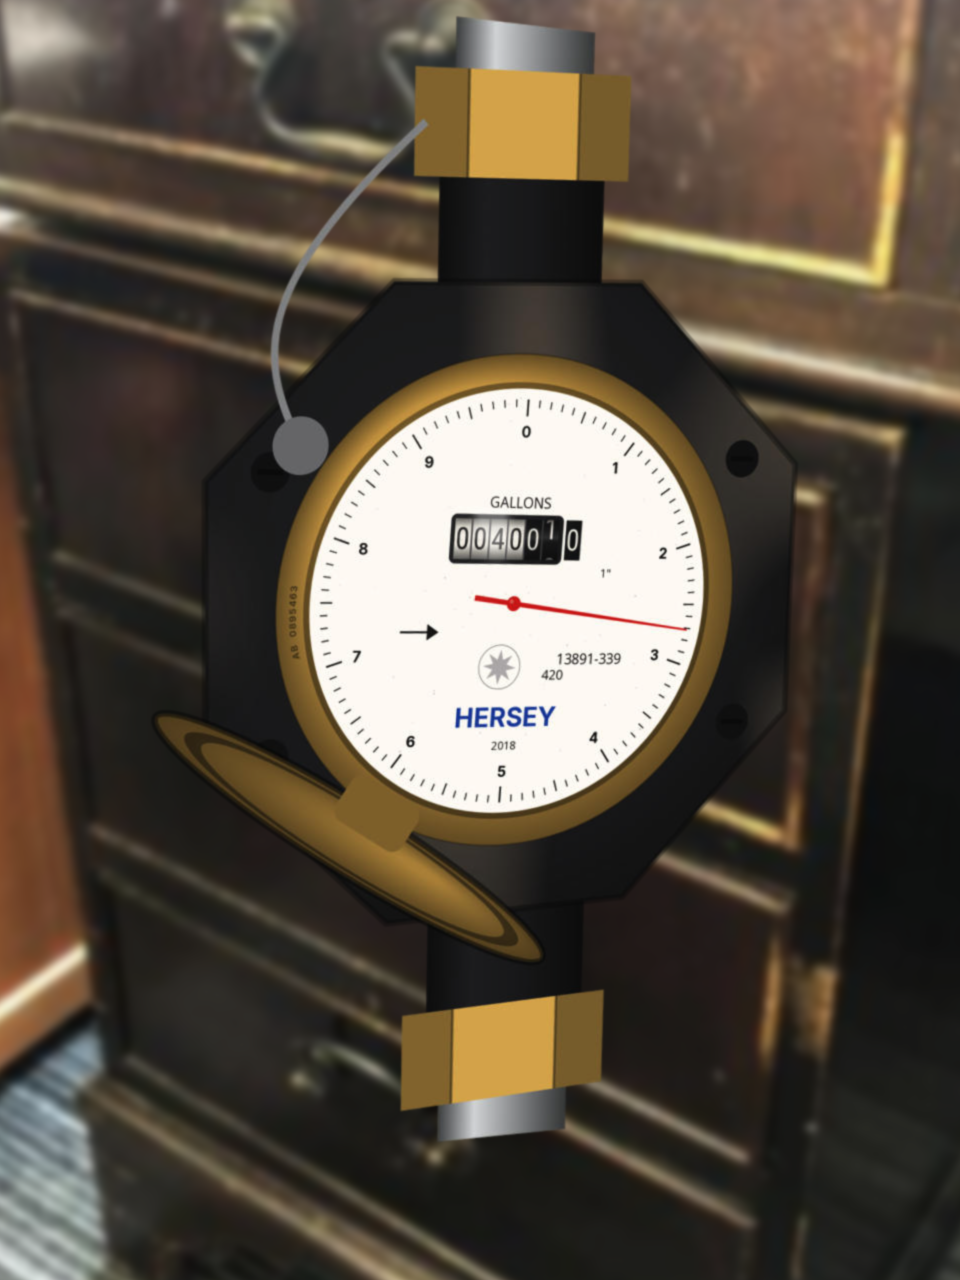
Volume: 40012.7gal
